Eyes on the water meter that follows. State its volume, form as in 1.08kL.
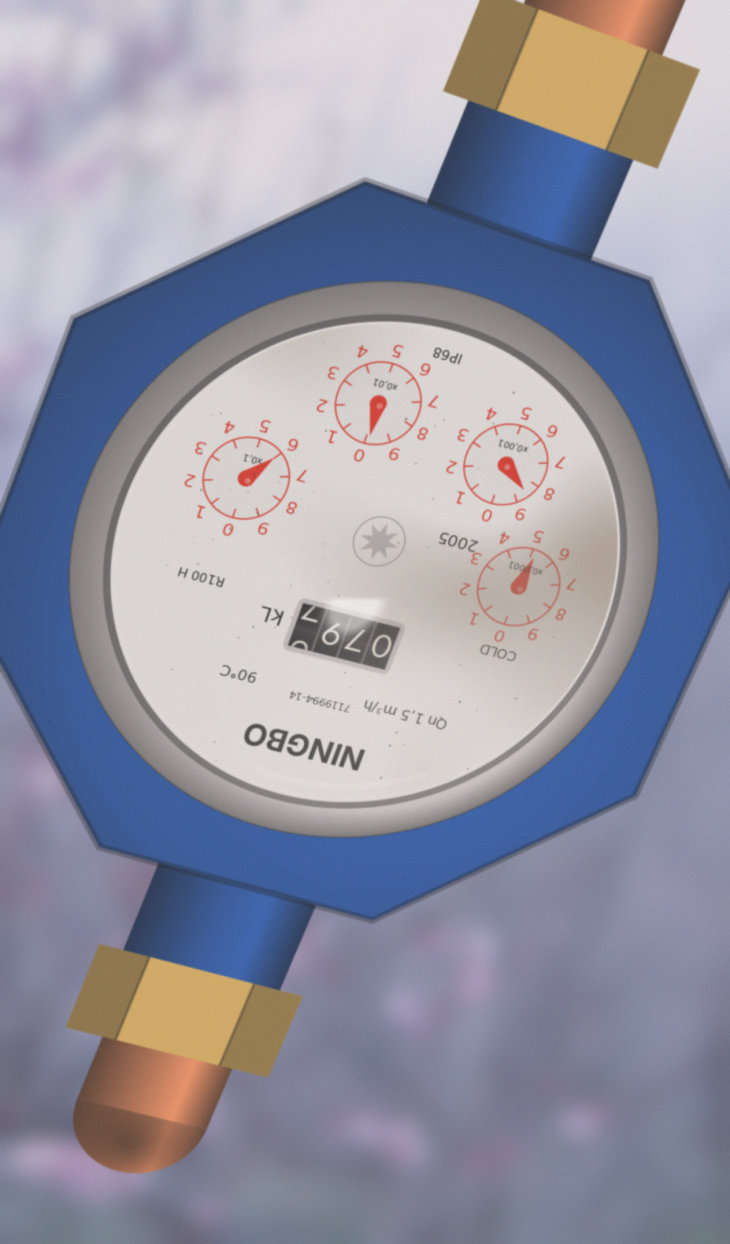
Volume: 796.5985kL
